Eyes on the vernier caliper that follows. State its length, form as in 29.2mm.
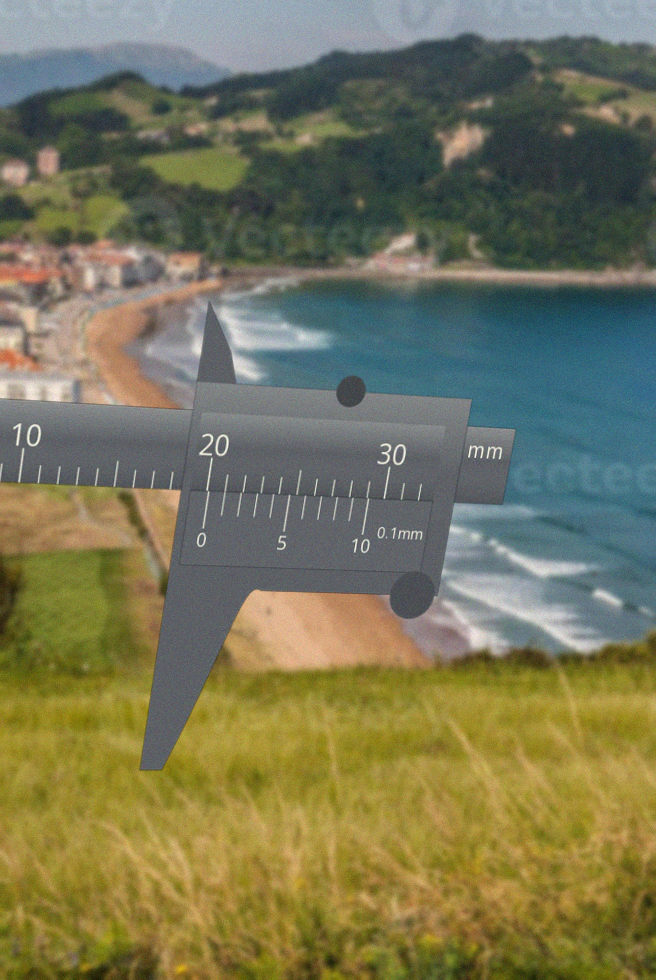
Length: 20.1mm
